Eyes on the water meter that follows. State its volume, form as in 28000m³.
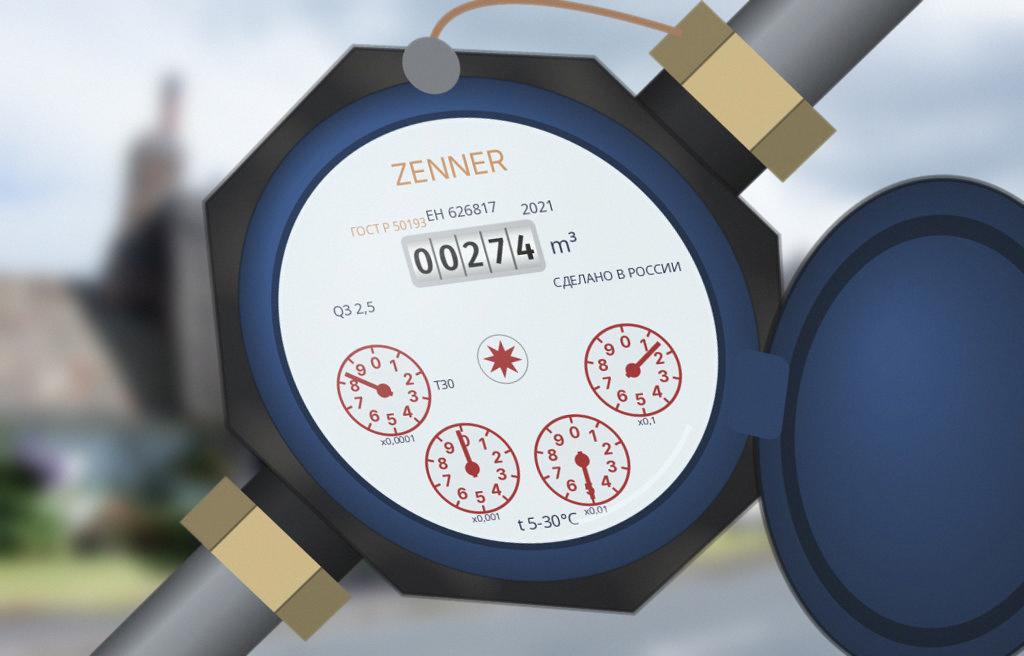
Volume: 274.1498m³
